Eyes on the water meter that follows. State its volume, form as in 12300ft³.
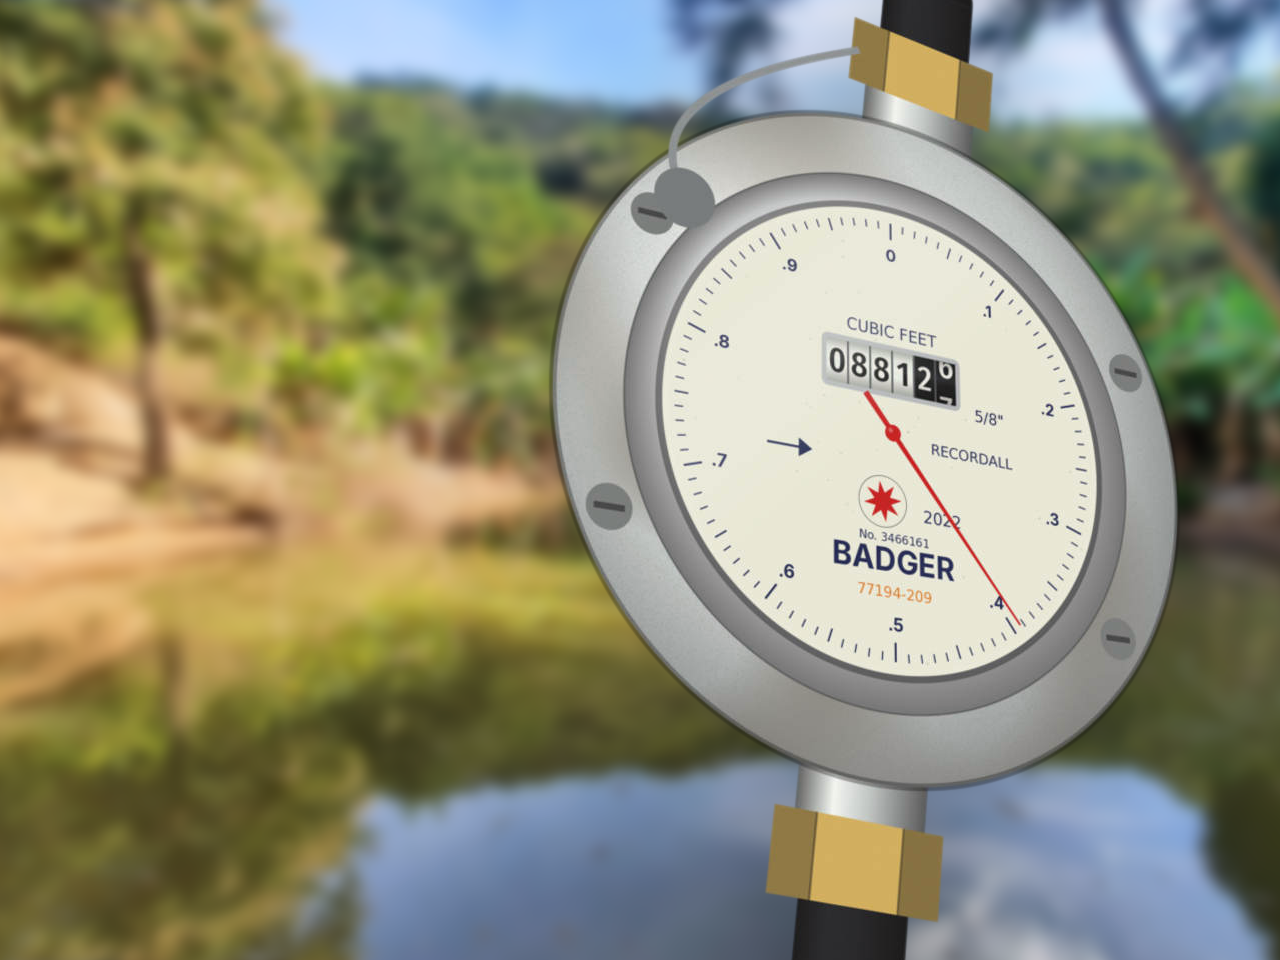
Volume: 88126.39ft³
